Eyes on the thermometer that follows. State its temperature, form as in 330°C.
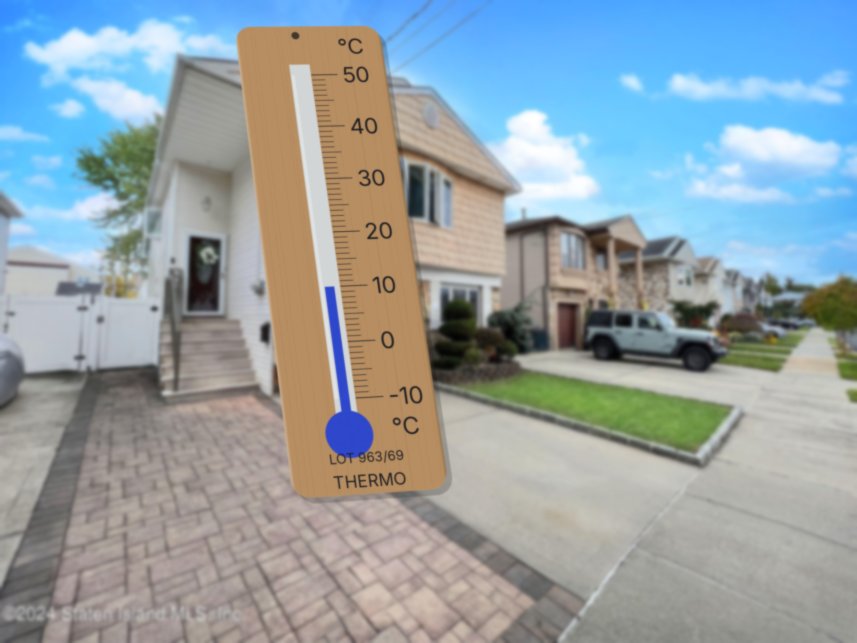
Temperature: 10°C
